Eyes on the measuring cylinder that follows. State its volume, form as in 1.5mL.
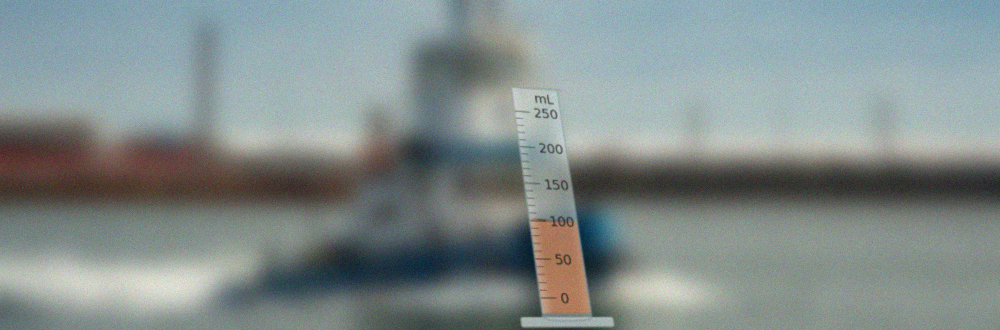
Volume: 100mL
